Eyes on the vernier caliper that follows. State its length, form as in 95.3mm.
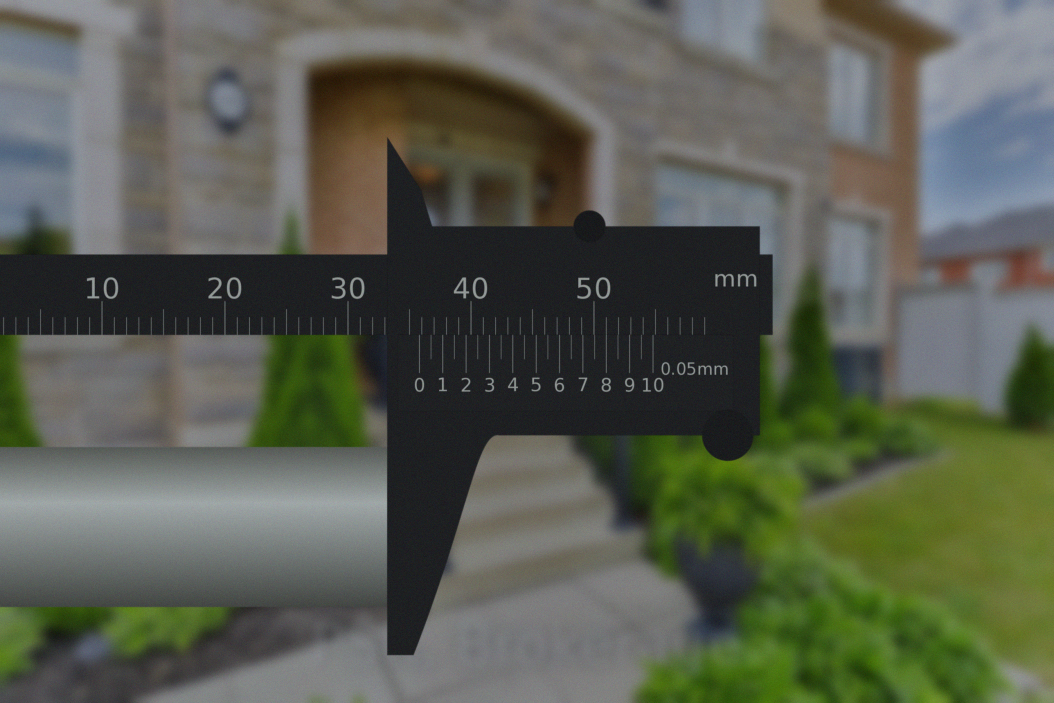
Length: 35.8mm
